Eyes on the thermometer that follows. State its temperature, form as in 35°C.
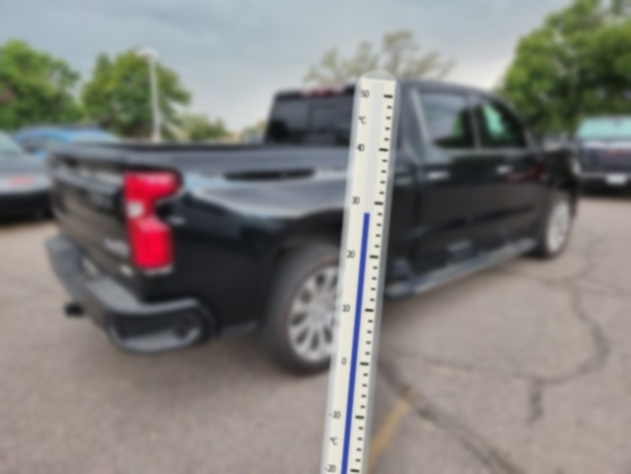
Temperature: 28°C
